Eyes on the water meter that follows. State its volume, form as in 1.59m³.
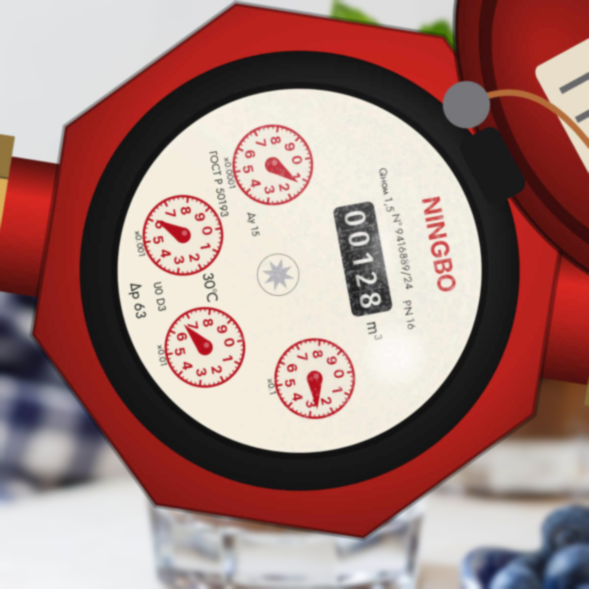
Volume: 128.2661m³
